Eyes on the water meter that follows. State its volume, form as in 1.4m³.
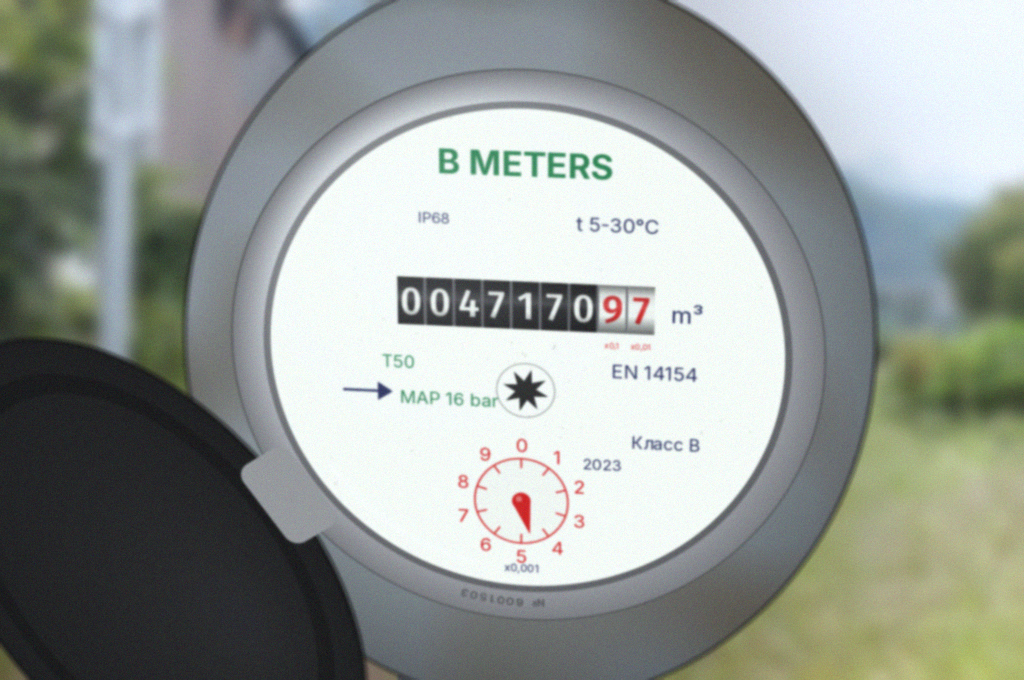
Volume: 47170.974m³
